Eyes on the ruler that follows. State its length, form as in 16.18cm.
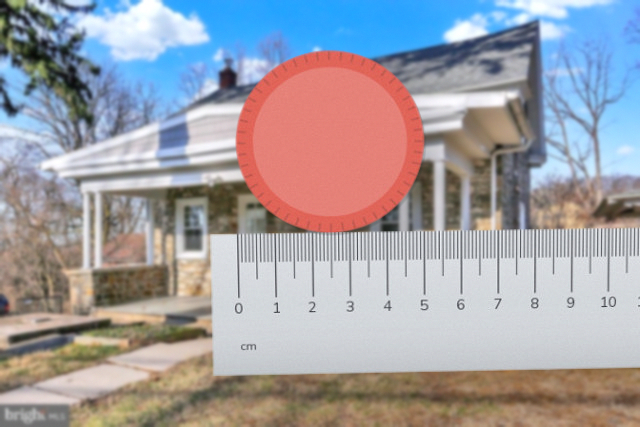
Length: 5cm
